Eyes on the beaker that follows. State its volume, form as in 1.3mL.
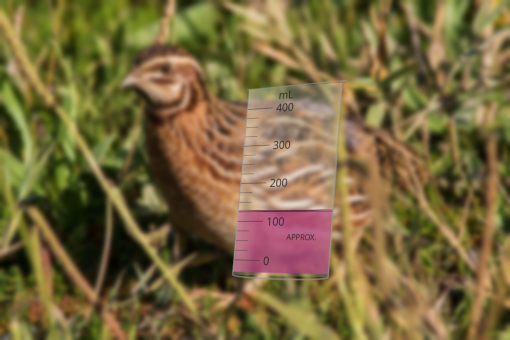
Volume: 125mL
